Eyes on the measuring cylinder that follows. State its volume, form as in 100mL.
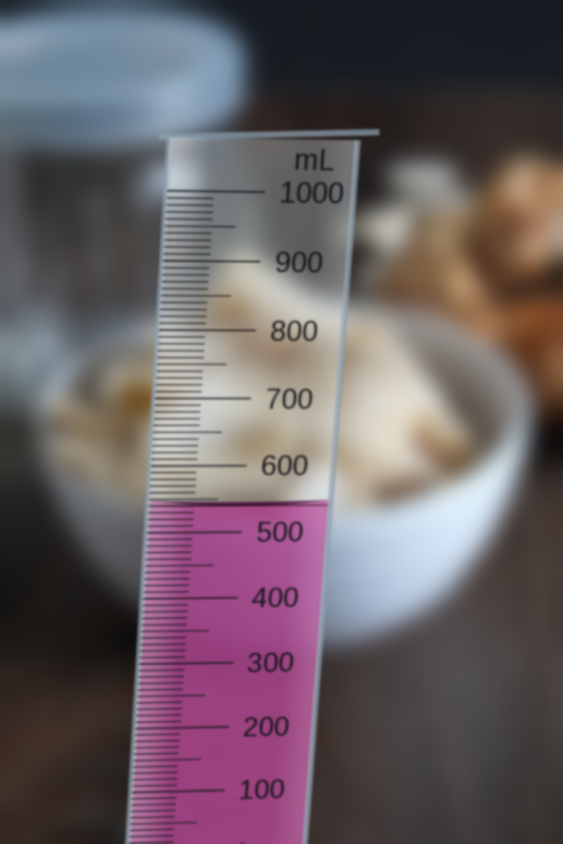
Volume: 540mL
